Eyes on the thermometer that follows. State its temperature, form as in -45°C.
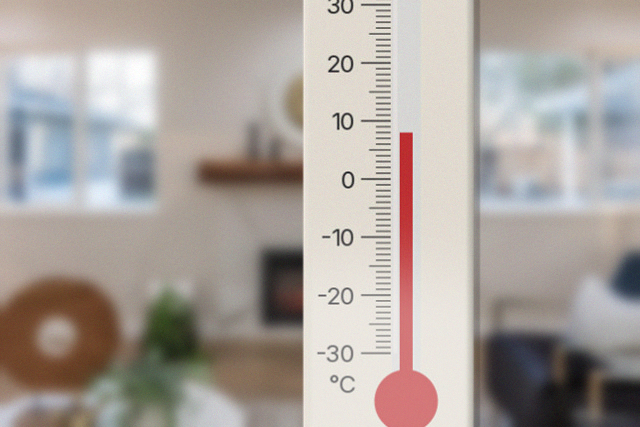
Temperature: 8°C
